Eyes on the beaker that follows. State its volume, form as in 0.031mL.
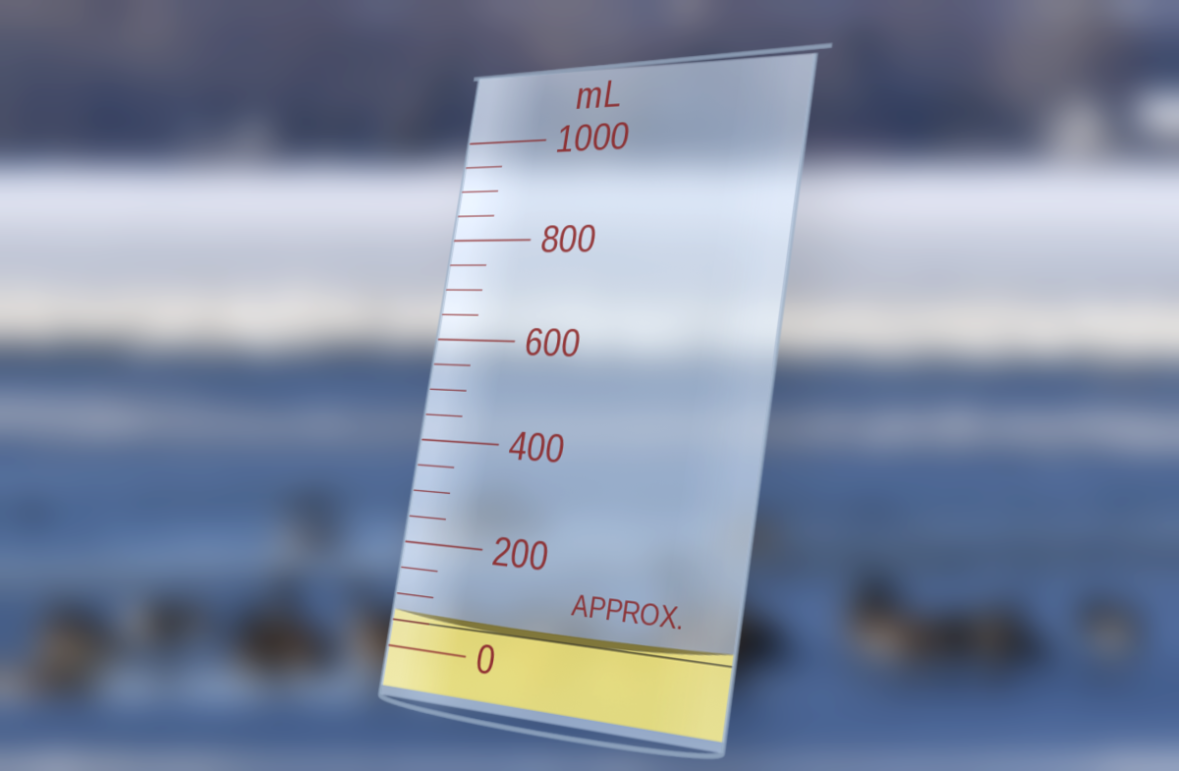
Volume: 50mL
